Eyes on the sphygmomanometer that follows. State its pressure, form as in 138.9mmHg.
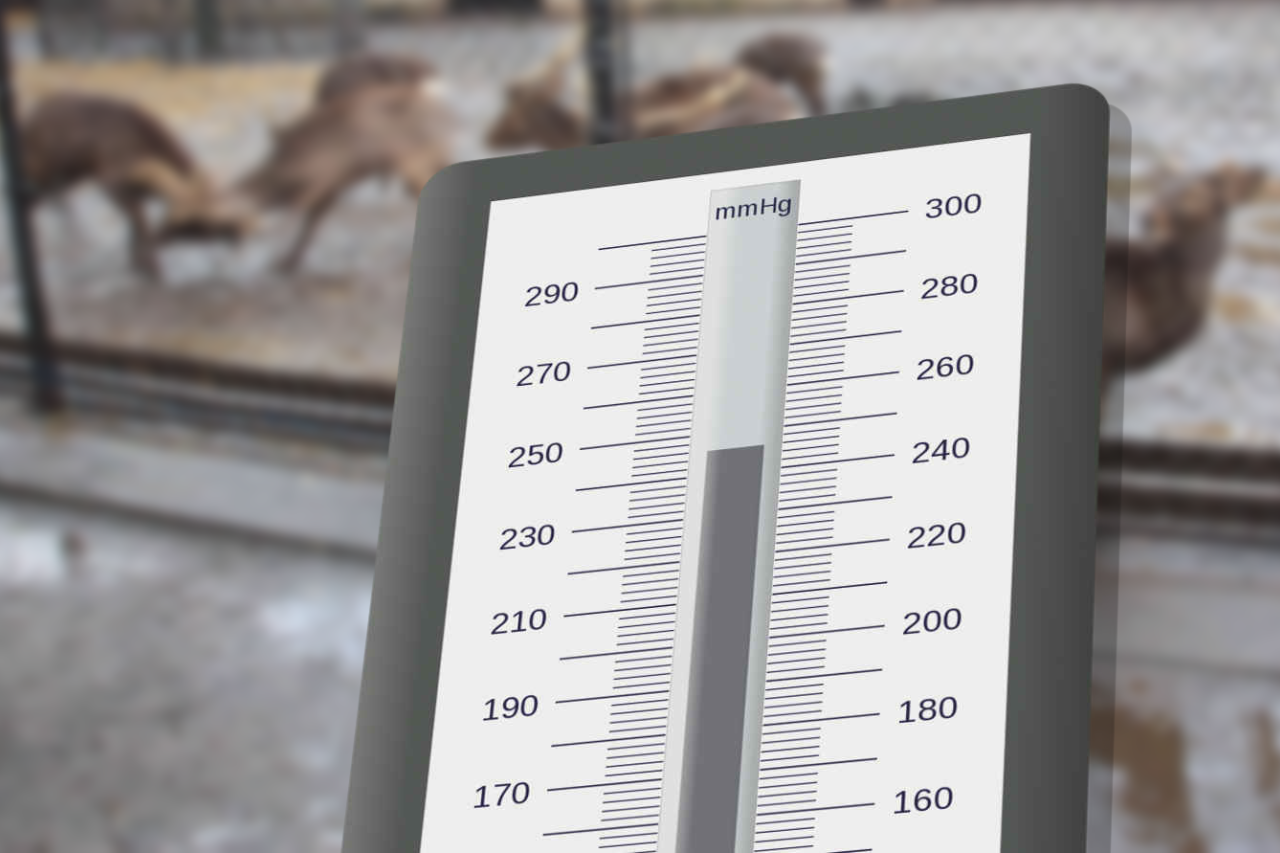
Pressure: 246mmHg
